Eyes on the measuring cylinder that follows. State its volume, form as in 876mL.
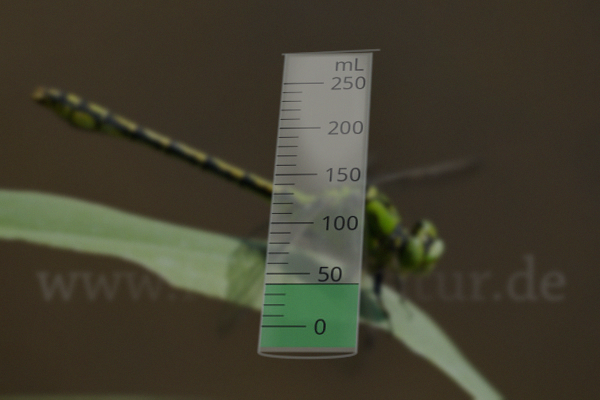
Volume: 40mL
